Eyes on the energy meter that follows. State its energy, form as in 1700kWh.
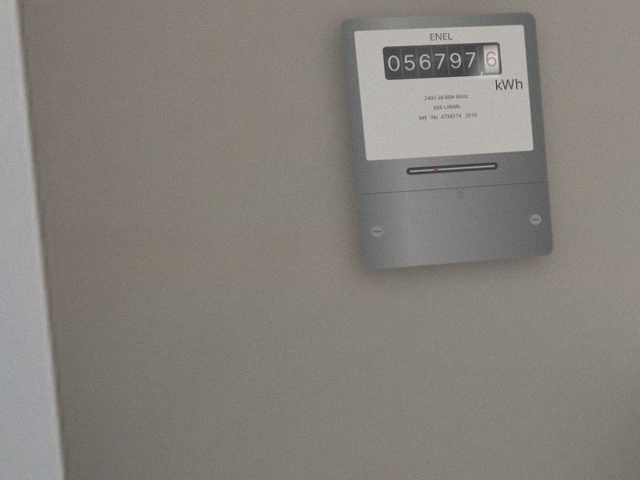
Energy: 56797.6kWh
